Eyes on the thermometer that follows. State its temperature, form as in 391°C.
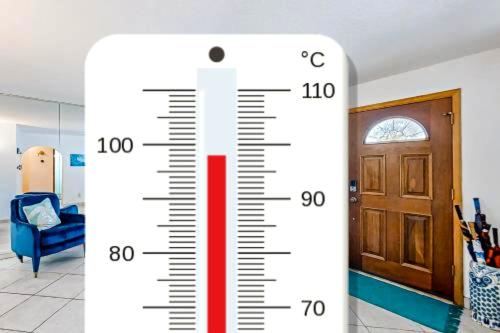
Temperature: 98°C
